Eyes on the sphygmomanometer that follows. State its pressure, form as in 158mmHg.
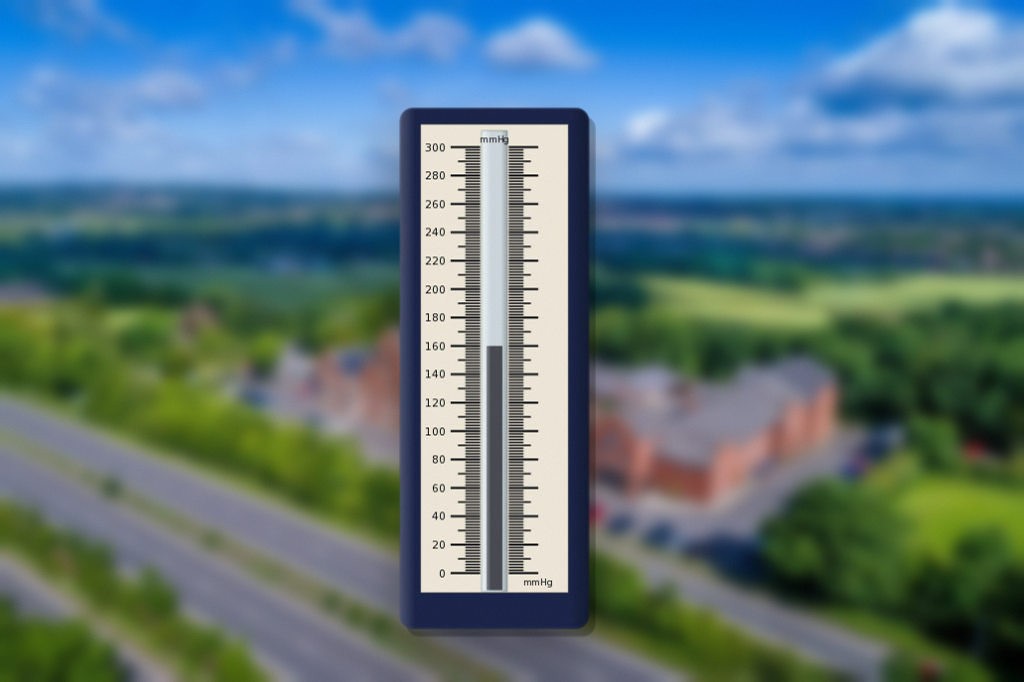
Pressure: 160mmHg
